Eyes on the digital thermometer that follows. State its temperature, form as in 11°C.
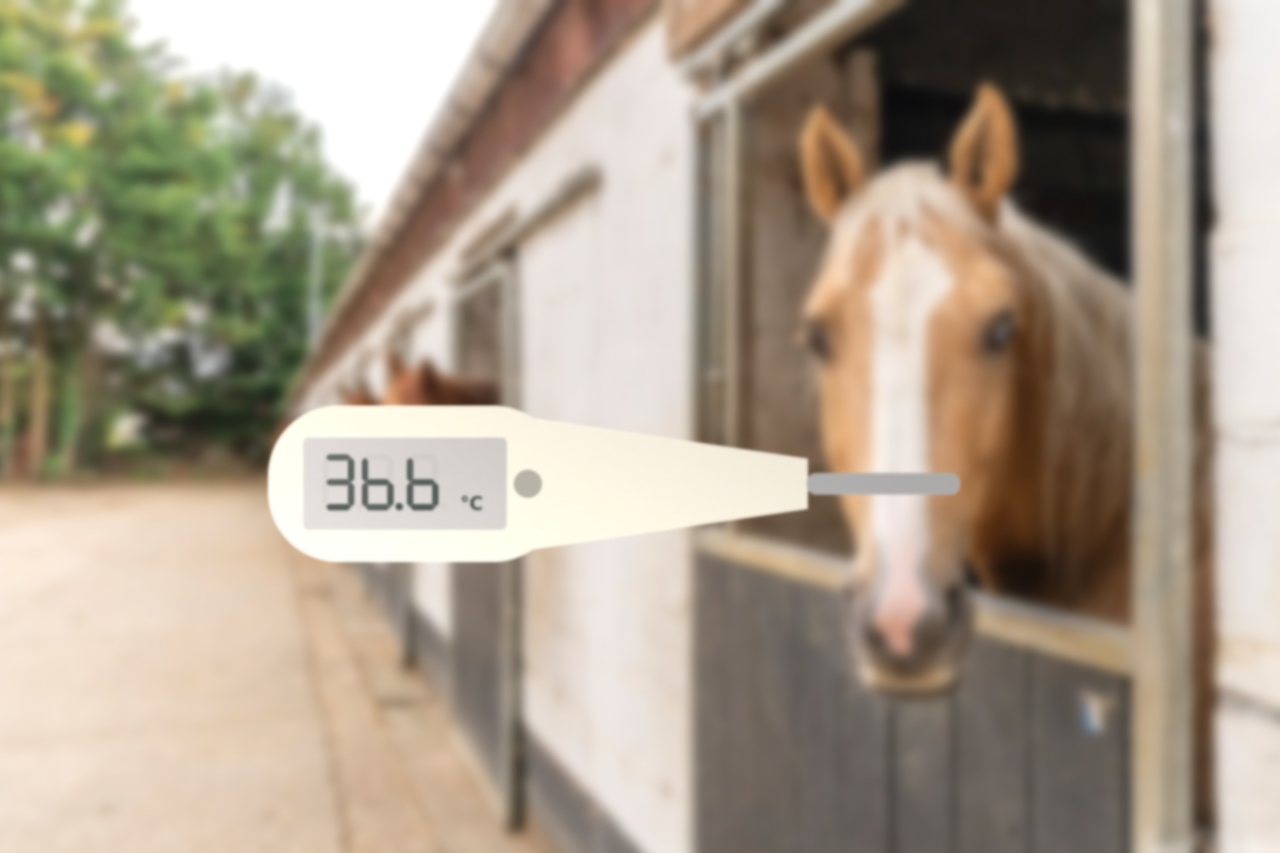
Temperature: 36.6°C
